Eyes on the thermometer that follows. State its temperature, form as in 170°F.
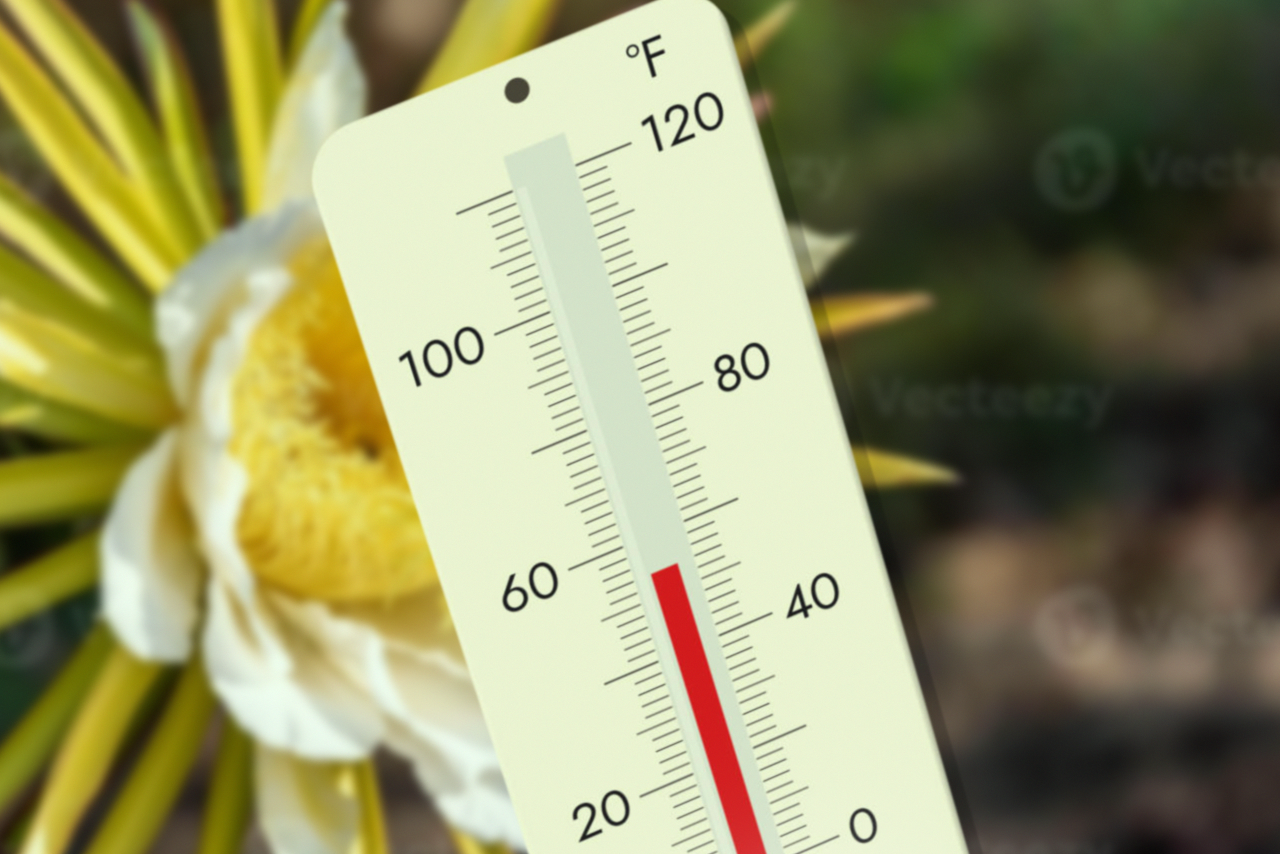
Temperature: 54°F
